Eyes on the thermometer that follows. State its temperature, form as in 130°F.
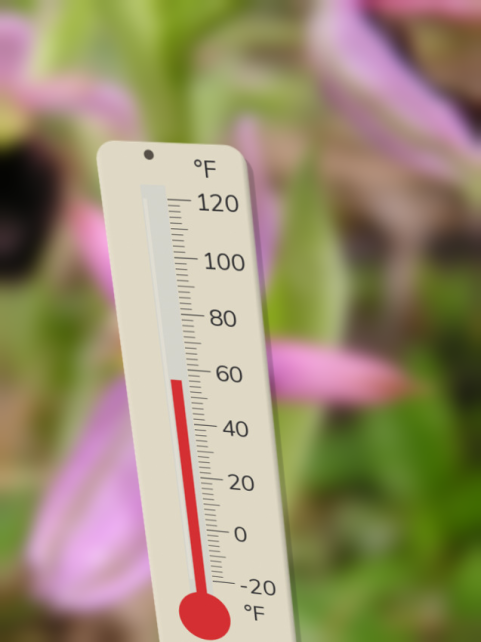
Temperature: 56°F
